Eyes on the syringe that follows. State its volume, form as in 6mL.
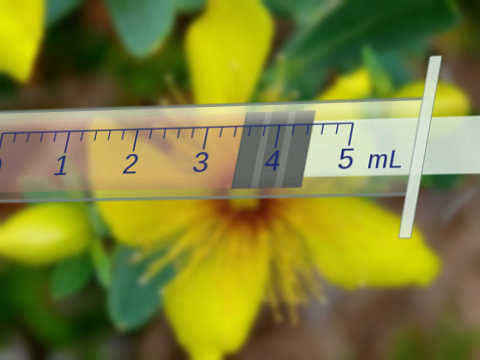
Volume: 3.5mL
